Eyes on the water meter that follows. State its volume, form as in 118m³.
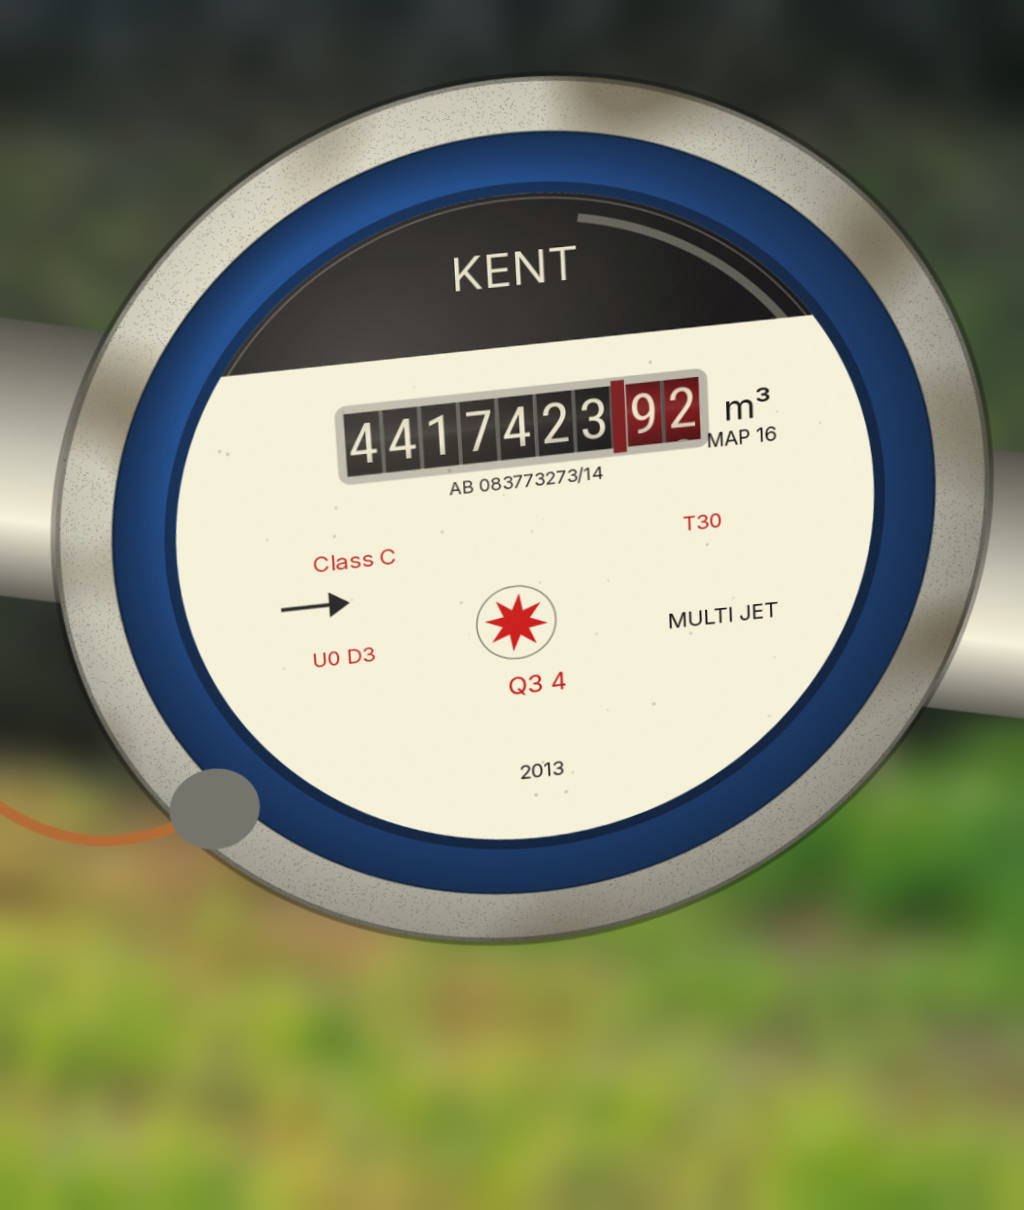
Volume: 4417423.92m³
